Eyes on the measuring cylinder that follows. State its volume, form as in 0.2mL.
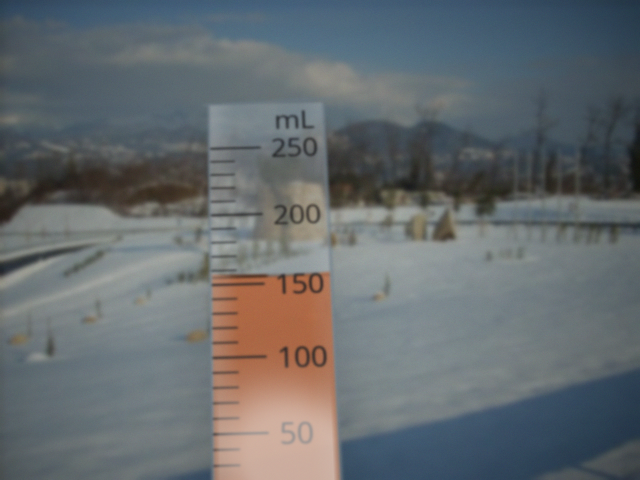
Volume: 155mL
